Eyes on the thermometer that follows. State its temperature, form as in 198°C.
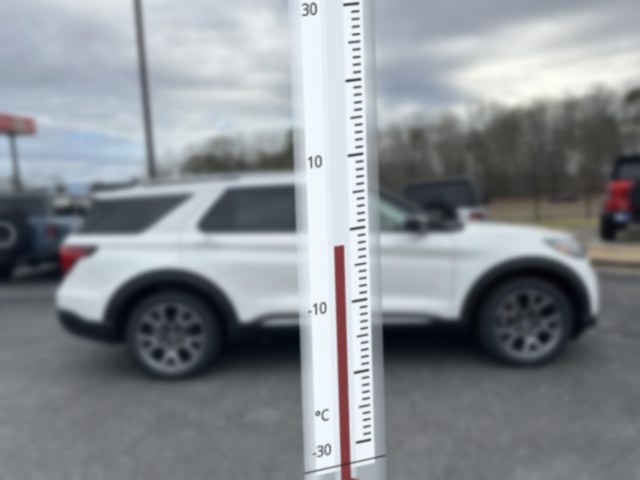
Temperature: -2°C
